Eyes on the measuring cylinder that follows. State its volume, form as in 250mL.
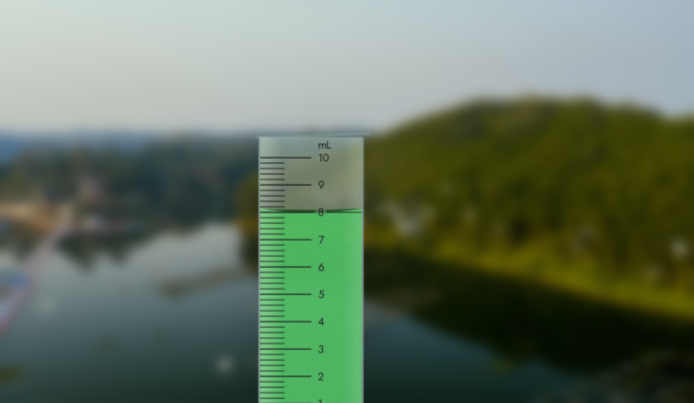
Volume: 8mL
